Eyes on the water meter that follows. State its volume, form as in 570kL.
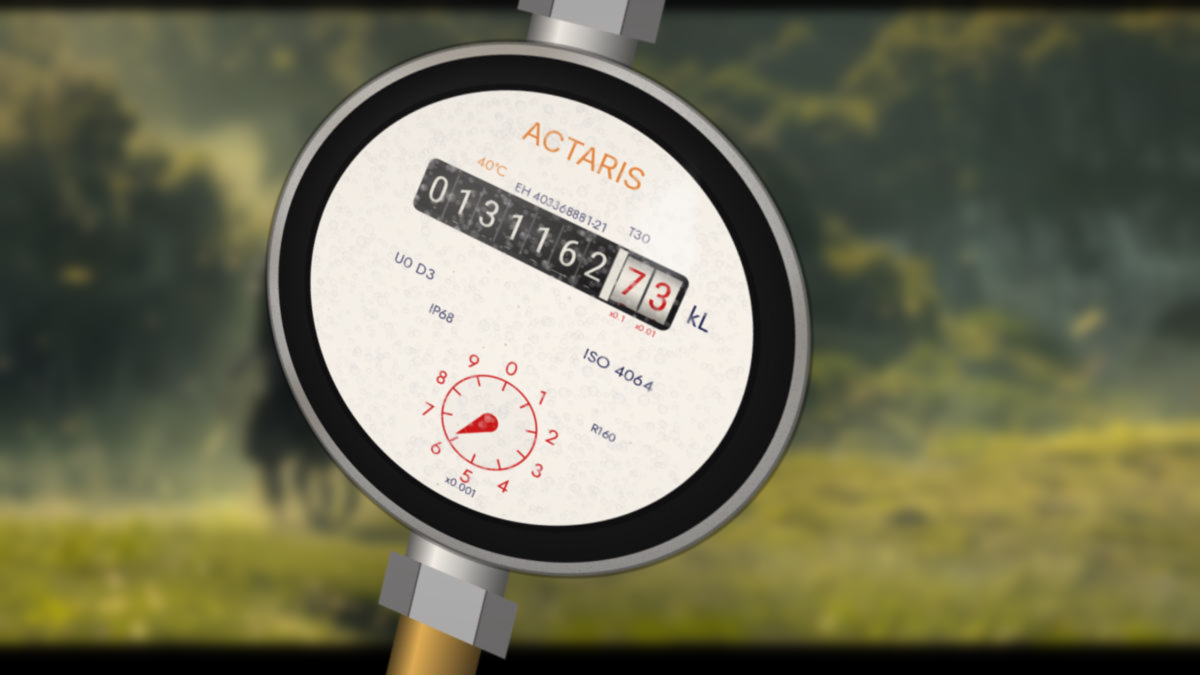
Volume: 131162.736kL
